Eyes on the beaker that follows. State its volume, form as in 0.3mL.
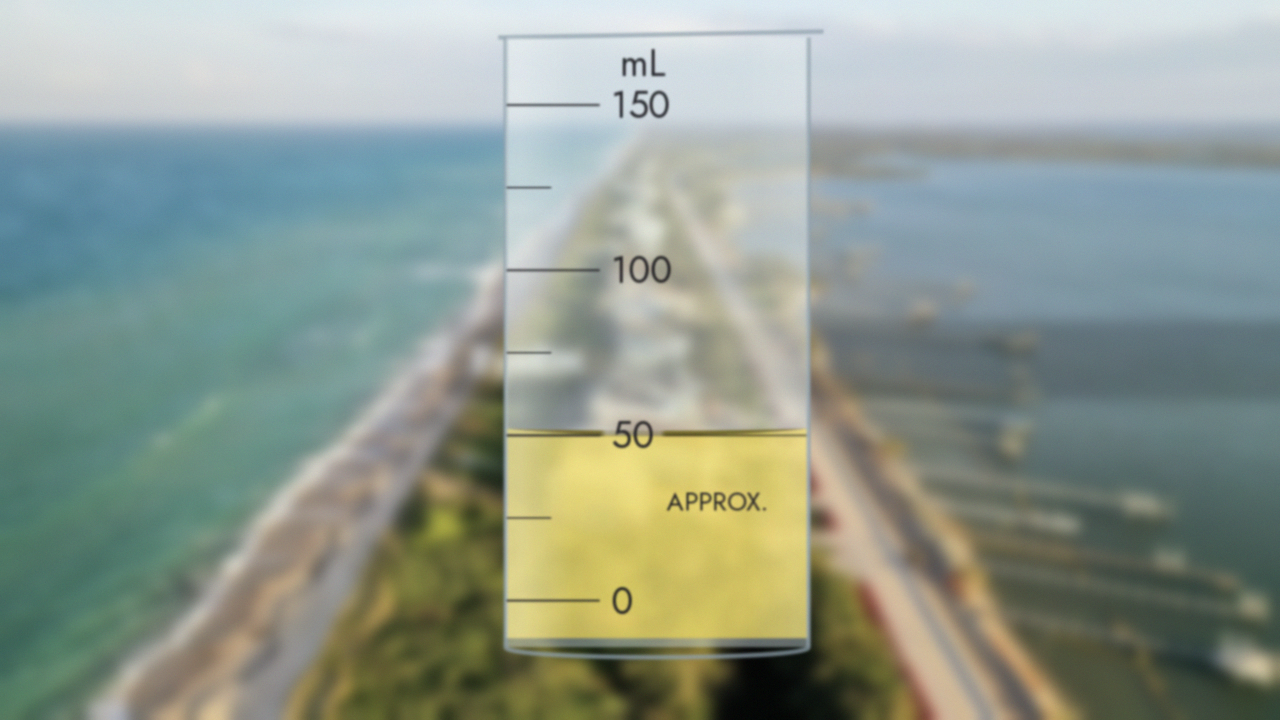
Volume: 50mL
